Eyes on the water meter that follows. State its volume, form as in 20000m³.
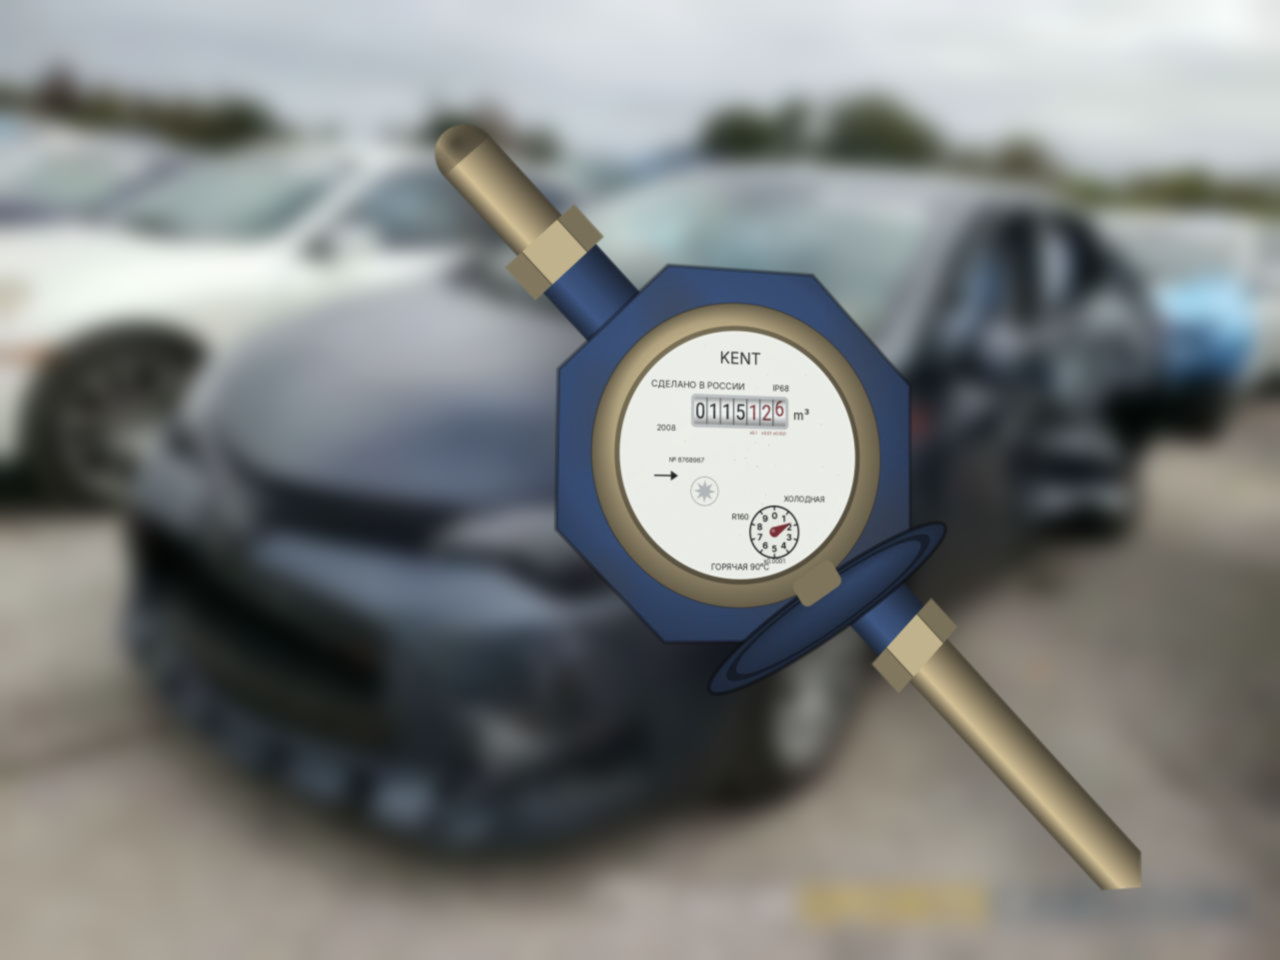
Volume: 115.1261m³
